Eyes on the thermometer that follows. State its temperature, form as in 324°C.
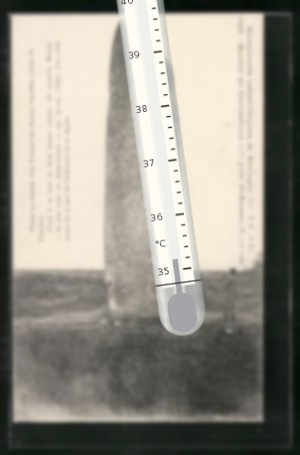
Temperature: 35.2°C
